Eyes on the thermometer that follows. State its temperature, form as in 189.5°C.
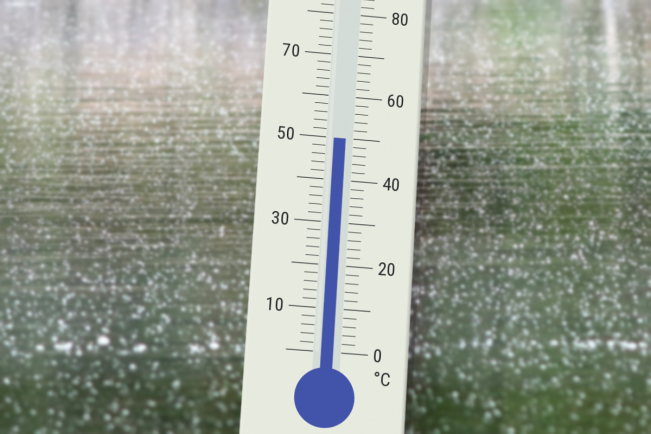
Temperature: 50°C
